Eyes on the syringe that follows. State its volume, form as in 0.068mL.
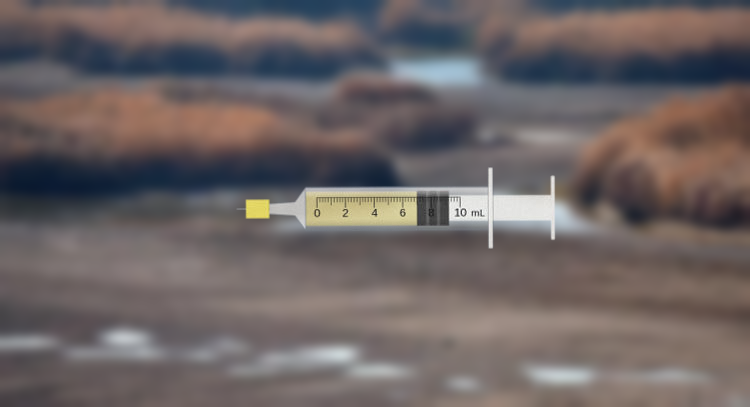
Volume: 7mL
